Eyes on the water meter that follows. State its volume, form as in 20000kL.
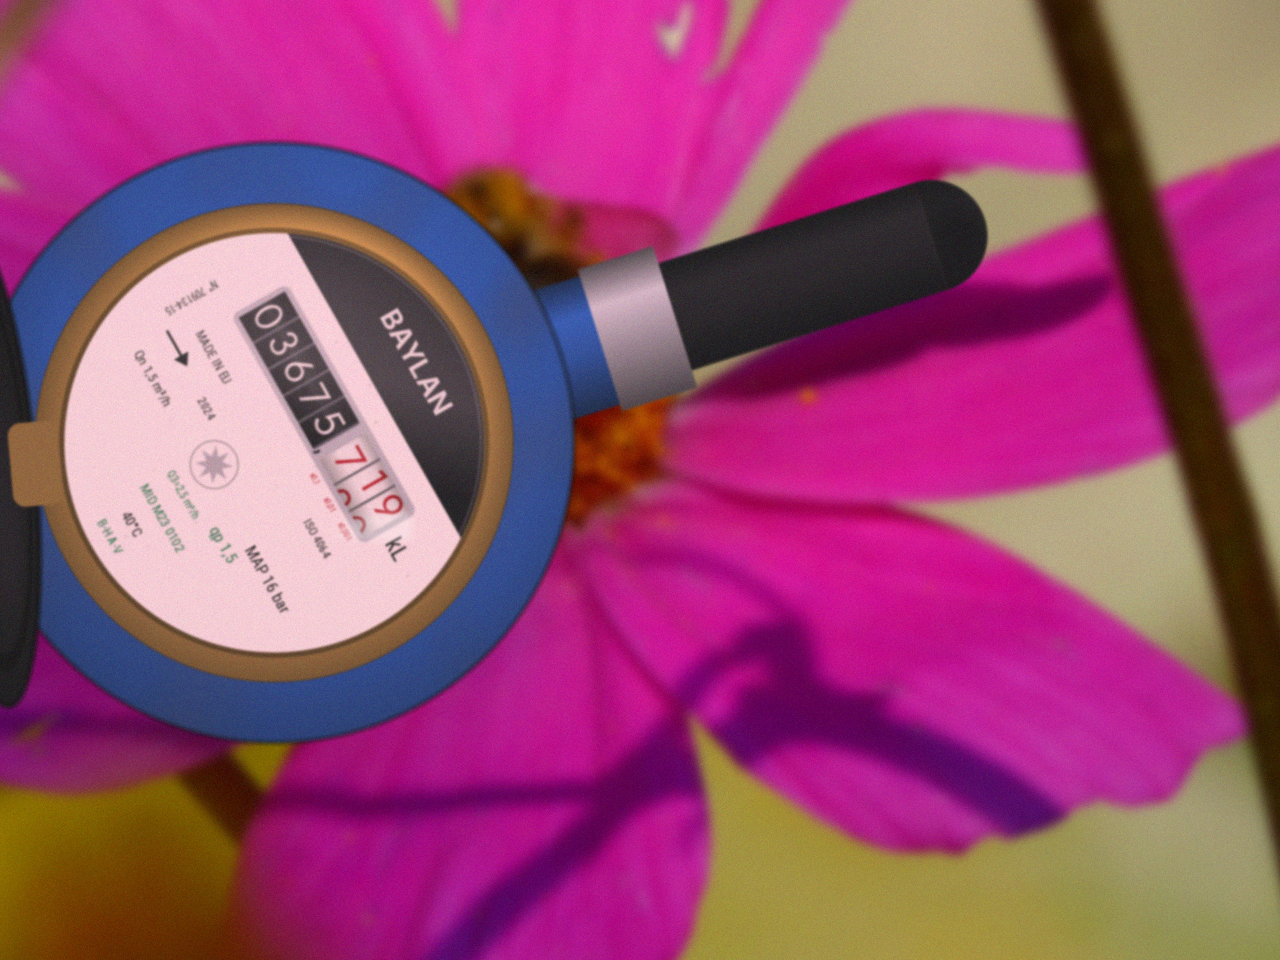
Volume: 3675.719kL
